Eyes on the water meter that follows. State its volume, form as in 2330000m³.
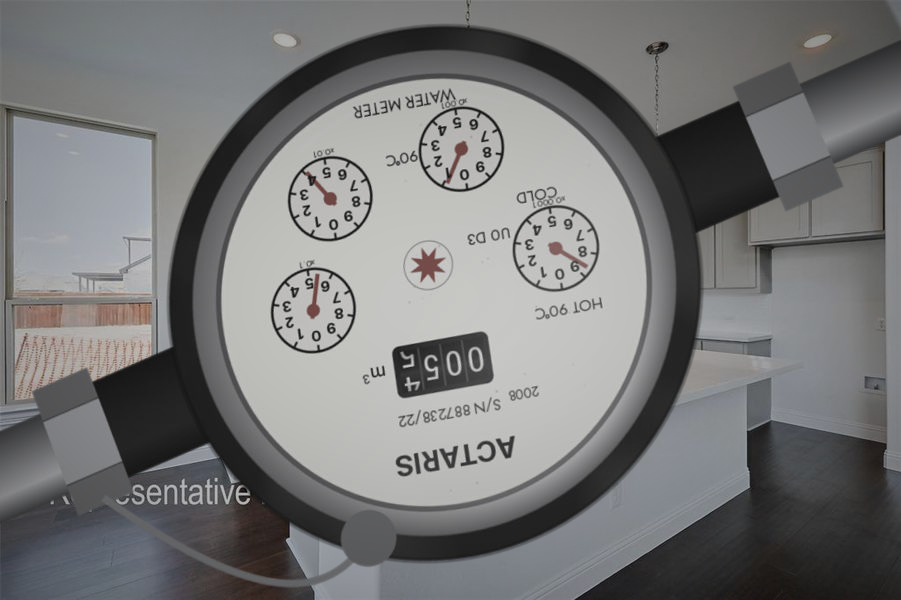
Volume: 54.5408m³
